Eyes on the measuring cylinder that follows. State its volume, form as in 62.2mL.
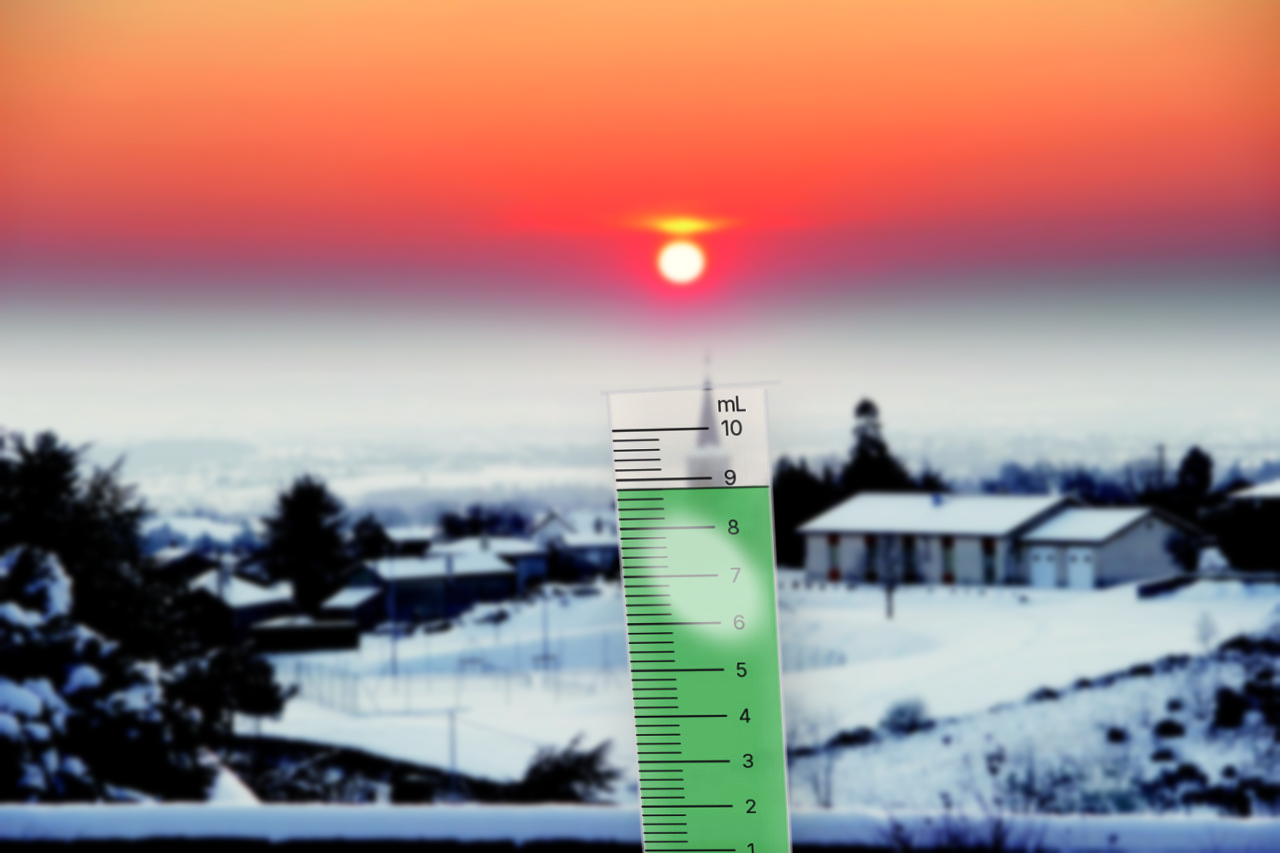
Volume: 8.8mL
